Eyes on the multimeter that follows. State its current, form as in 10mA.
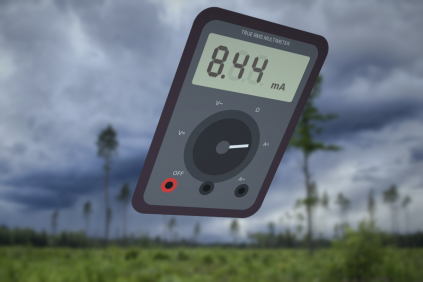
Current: 8.44mA
